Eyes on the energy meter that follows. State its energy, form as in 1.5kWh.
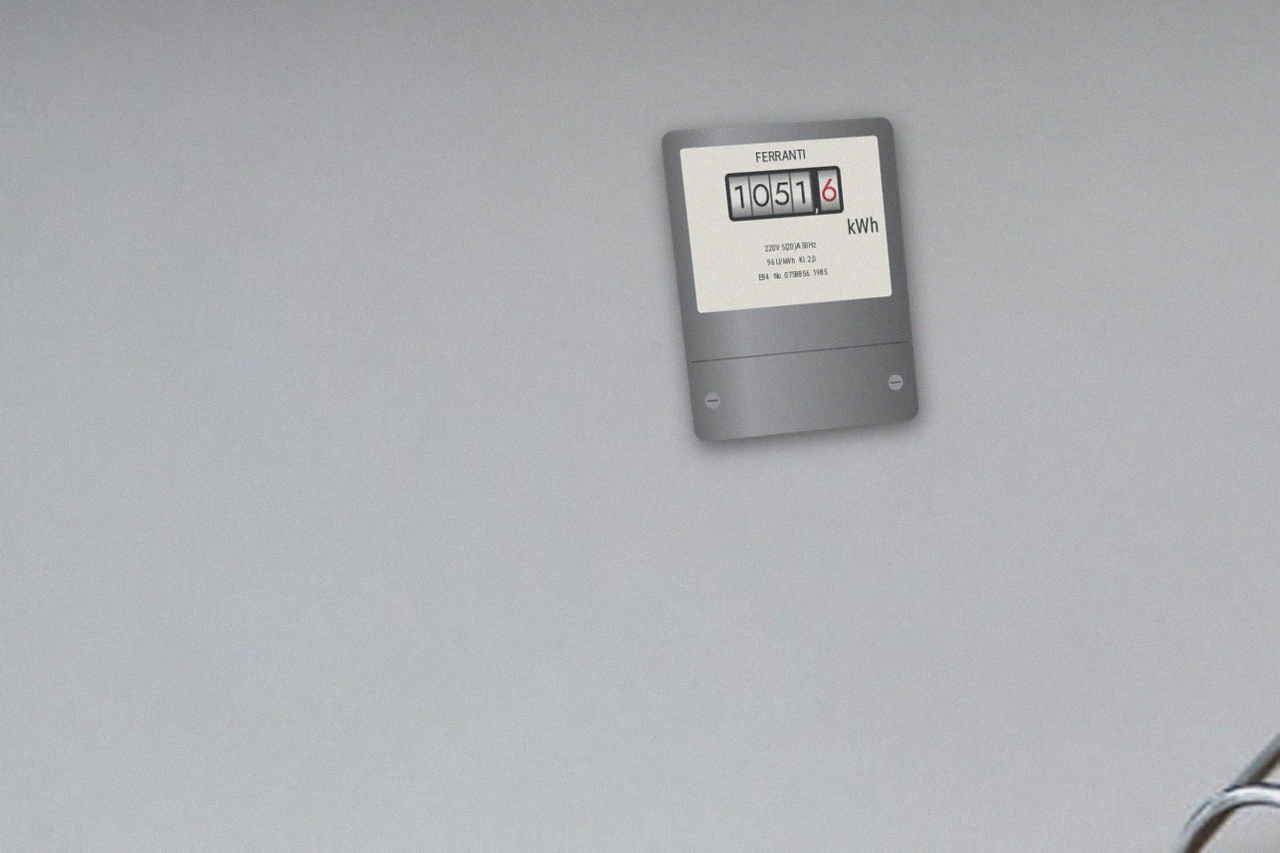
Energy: 1051.6kWh
